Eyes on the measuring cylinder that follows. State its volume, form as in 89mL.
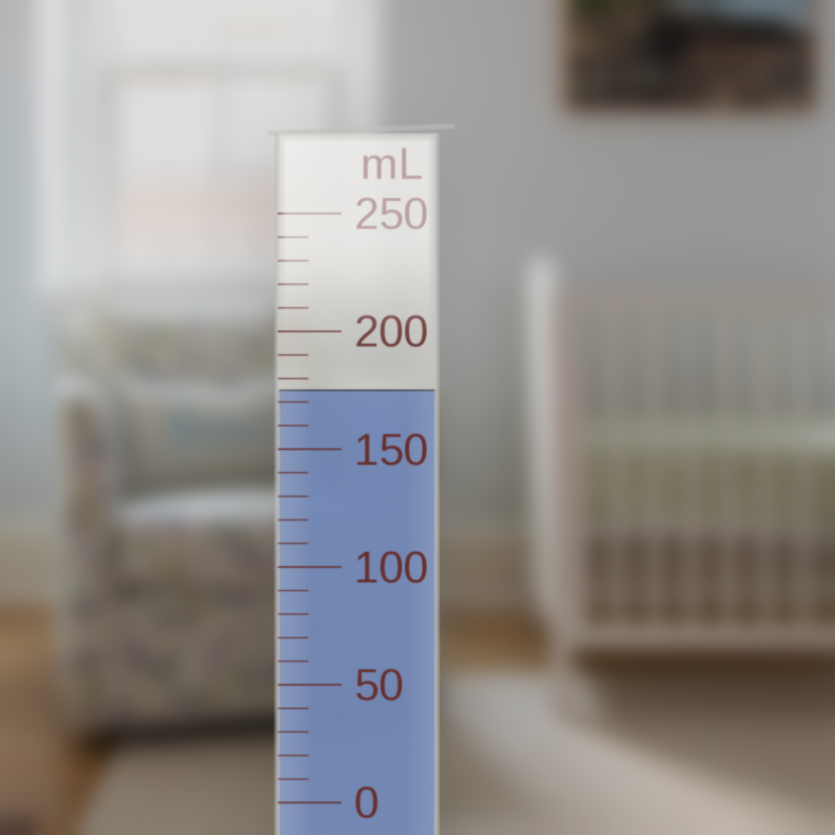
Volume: 175mL
